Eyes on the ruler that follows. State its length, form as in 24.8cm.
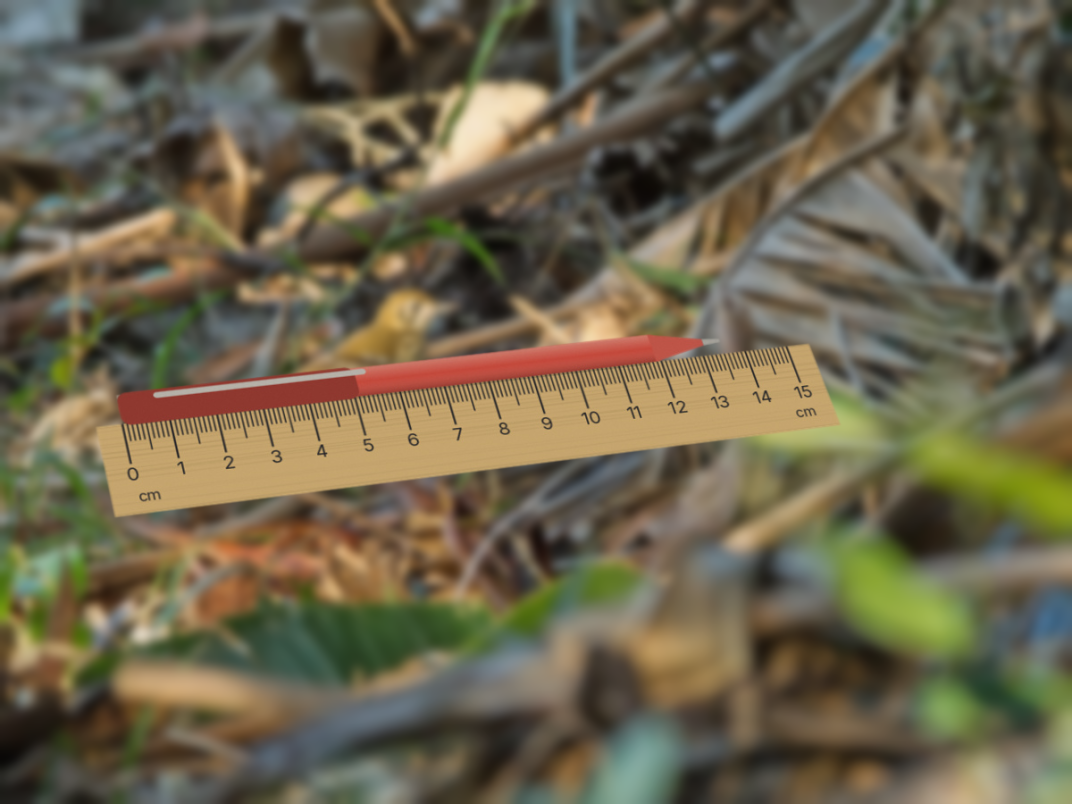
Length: 13.5cm
